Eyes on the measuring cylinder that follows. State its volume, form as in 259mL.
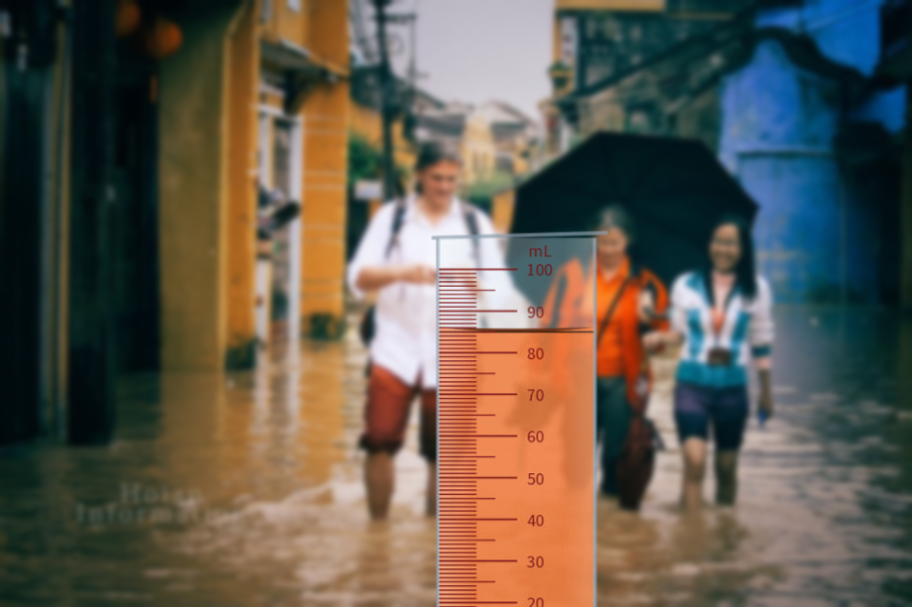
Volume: 85mL
